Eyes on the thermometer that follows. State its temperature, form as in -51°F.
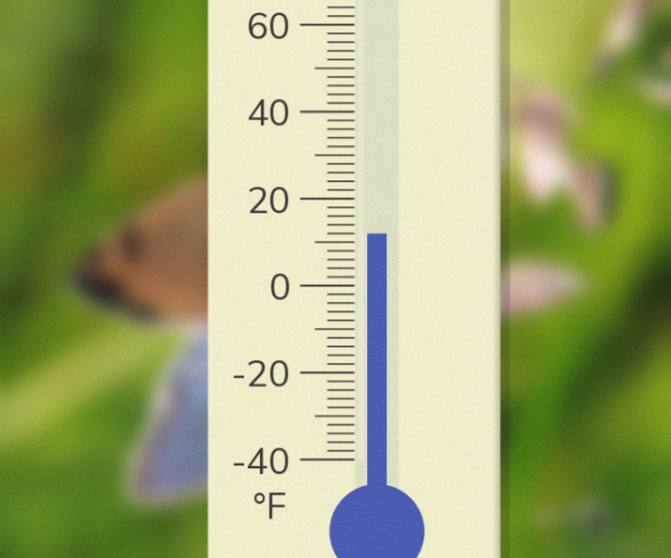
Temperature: 12°F
